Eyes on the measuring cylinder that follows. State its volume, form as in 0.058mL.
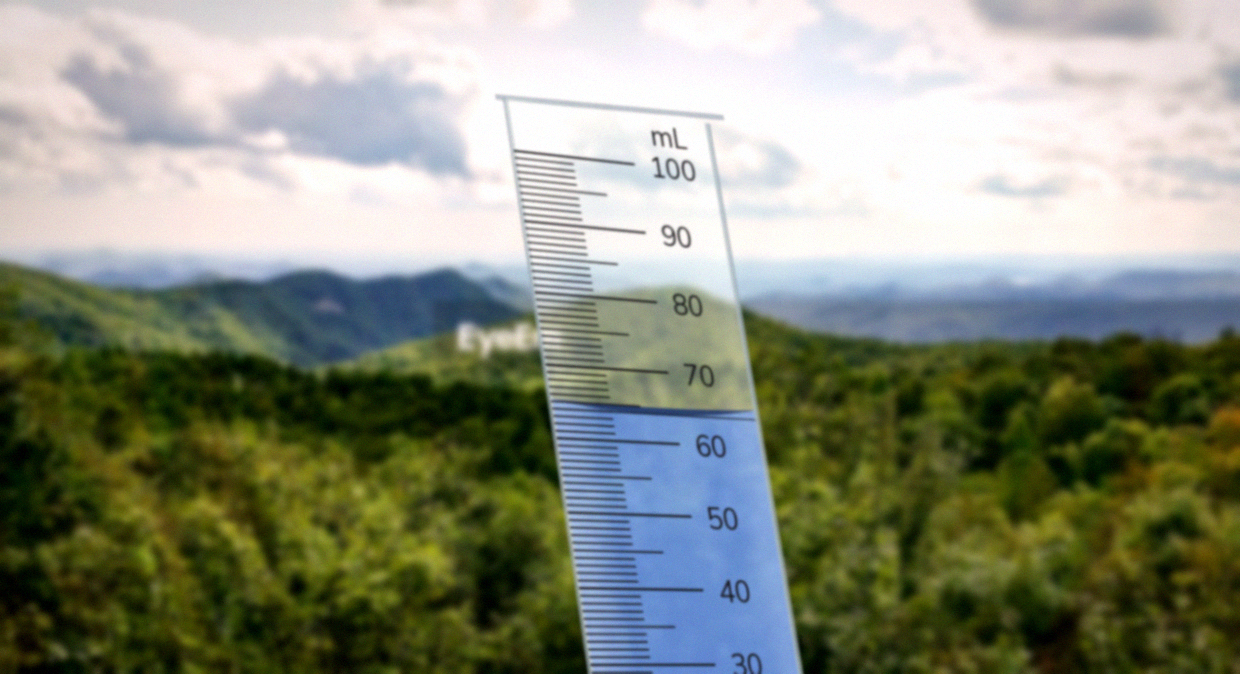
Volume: 64mL
